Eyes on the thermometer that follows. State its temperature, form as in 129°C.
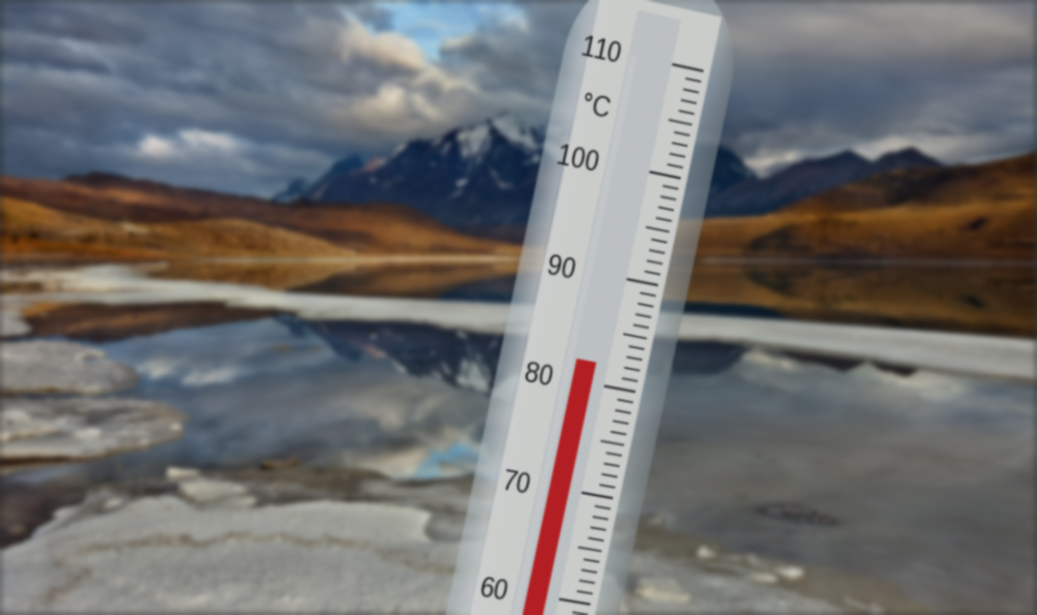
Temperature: 82°C
